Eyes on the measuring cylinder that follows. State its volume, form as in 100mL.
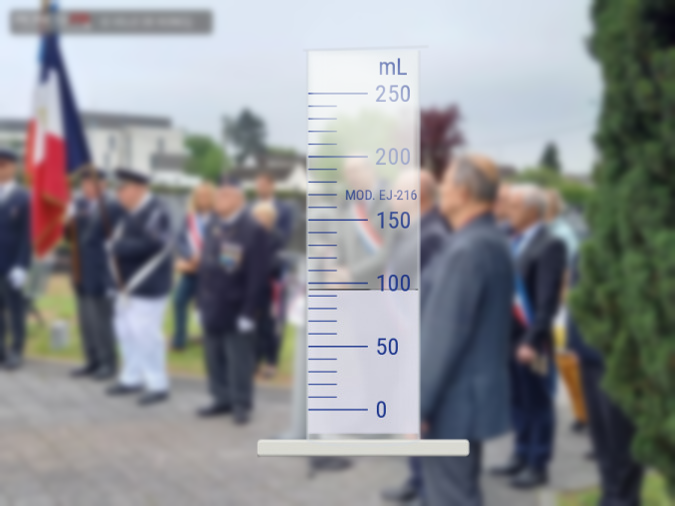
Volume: 95mL
